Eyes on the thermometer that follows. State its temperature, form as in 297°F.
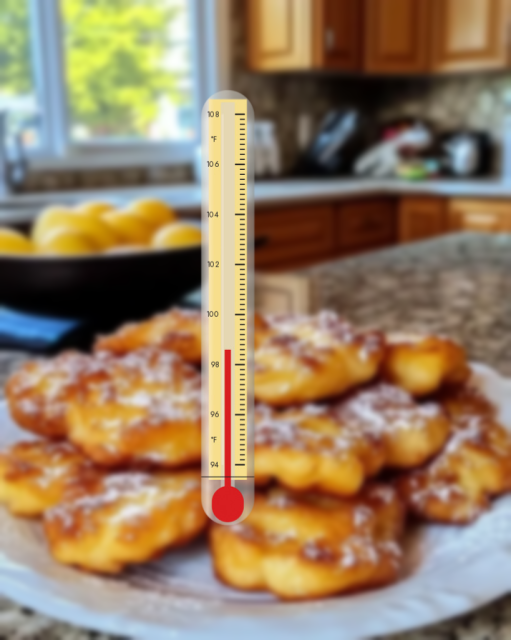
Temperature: 98.6°F
